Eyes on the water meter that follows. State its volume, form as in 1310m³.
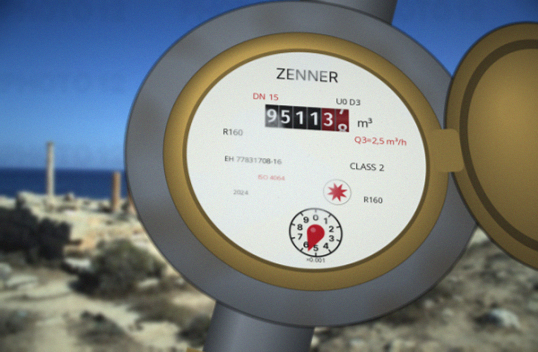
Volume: 9511.375m³
